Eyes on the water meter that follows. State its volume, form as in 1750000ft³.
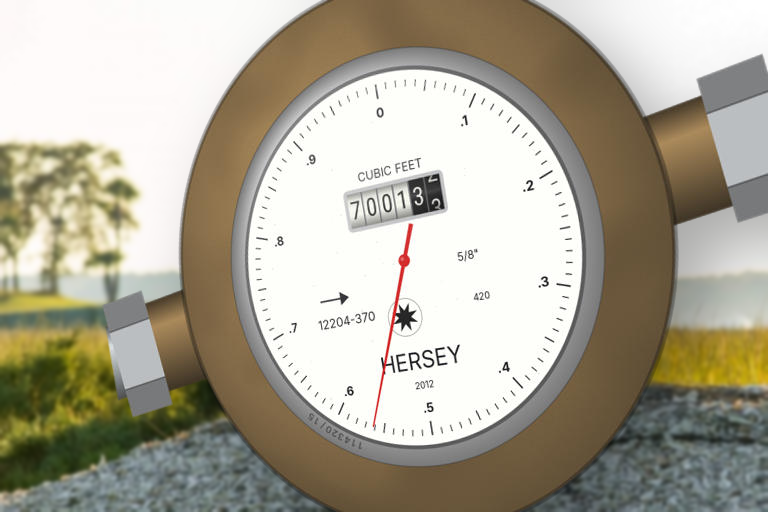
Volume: 700132.56ft³
